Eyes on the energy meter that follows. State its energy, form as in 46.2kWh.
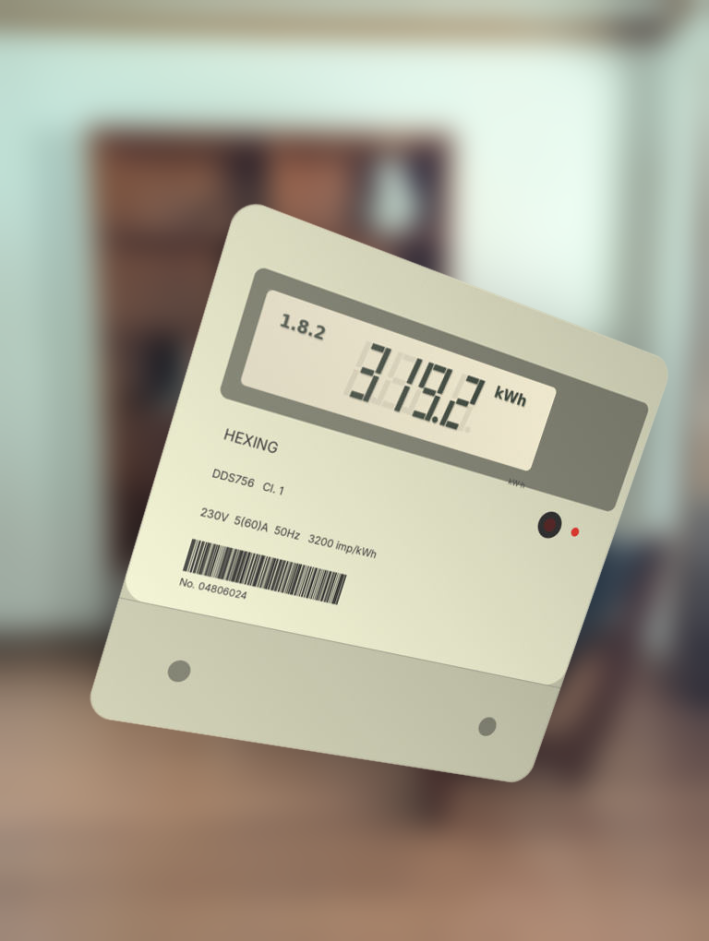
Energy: 319.2kWh
